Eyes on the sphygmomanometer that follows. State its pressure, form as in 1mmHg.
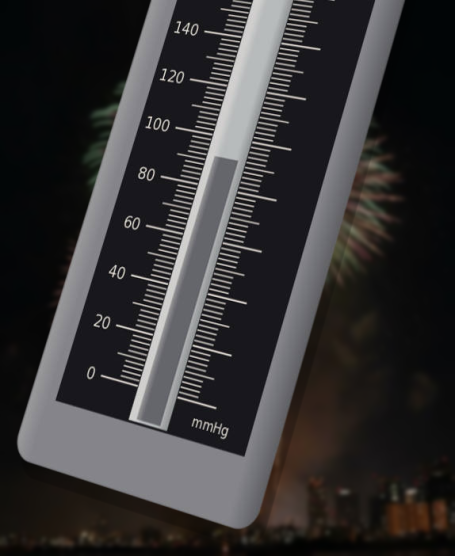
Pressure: 92mmHg
